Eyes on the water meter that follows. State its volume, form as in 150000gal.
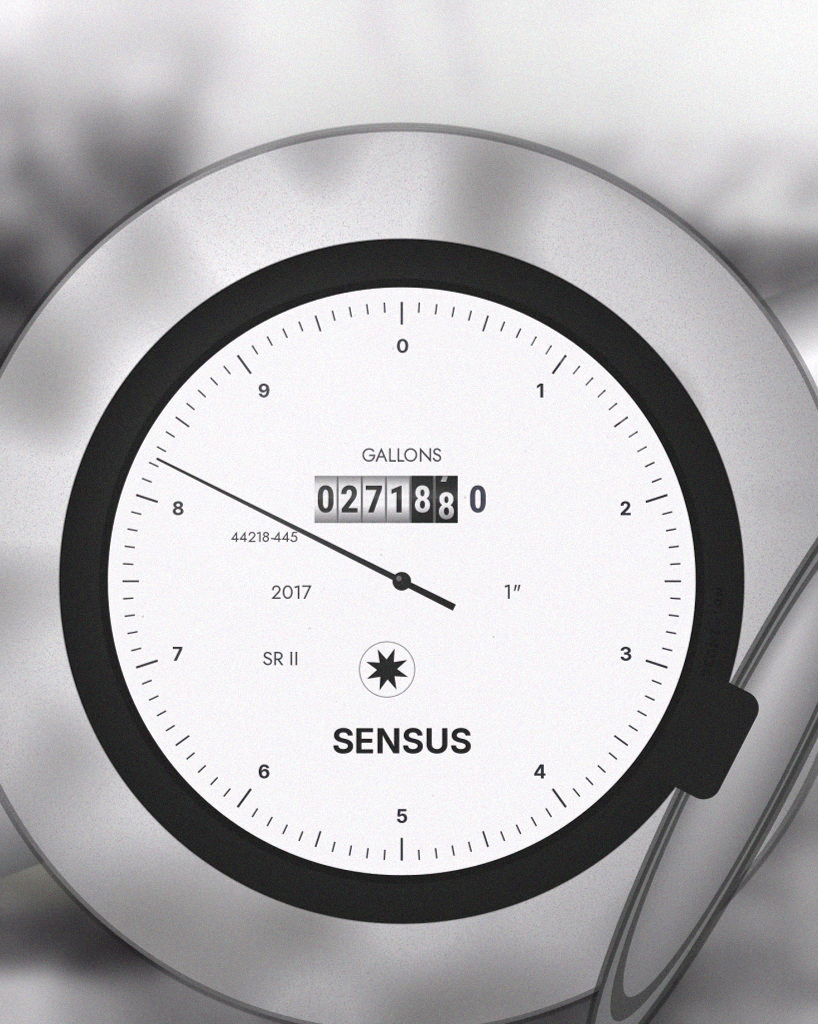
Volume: 271878.2gal
